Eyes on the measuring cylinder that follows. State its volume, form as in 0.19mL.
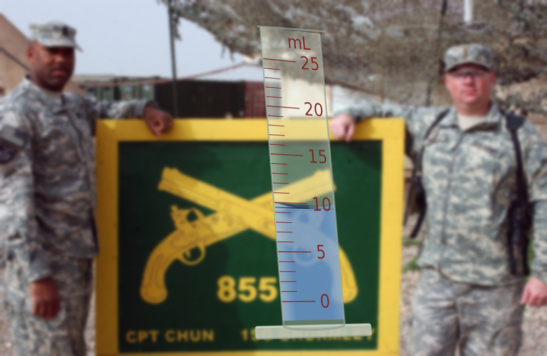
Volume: 9.5mL
